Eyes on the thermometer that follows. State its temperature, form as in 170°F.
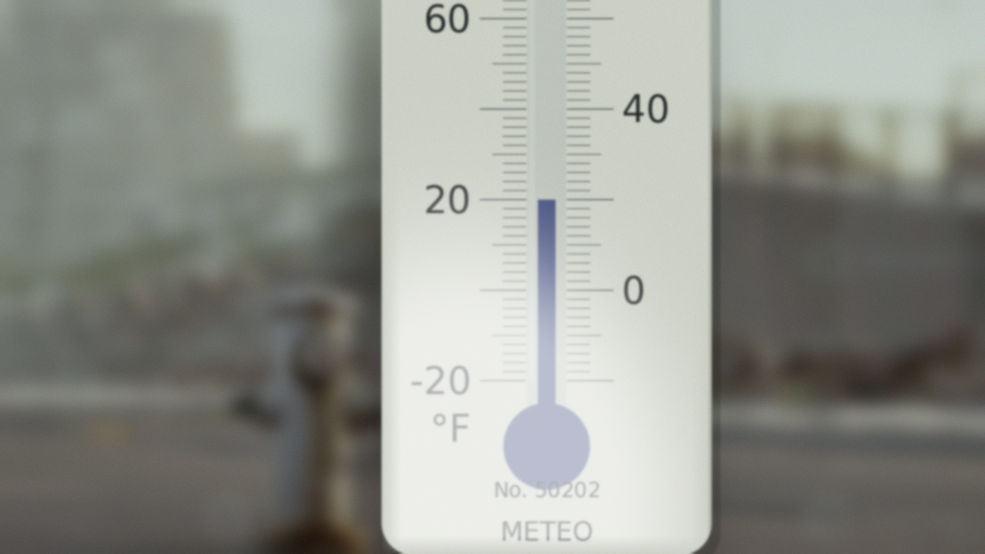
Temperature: 20°F
